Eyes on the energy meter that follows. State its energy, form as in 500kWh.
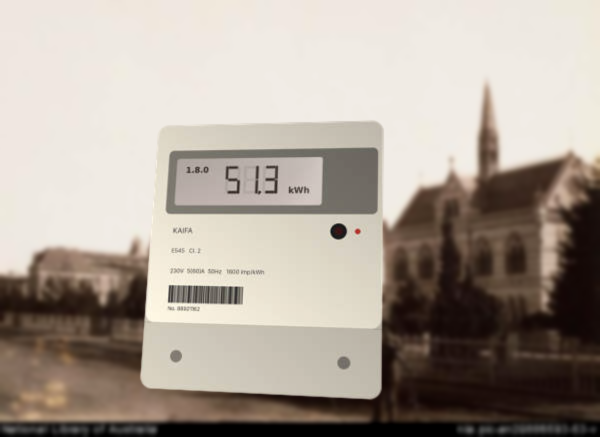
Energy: 51.3kWh
